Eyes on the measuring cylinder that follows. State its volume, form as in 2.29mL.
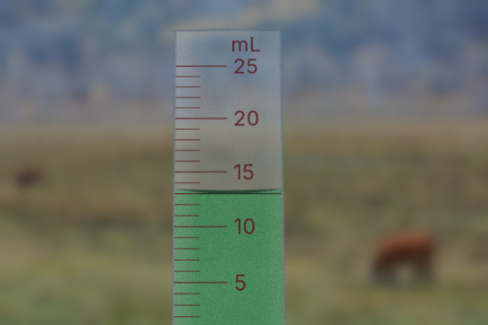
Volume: 13mL
